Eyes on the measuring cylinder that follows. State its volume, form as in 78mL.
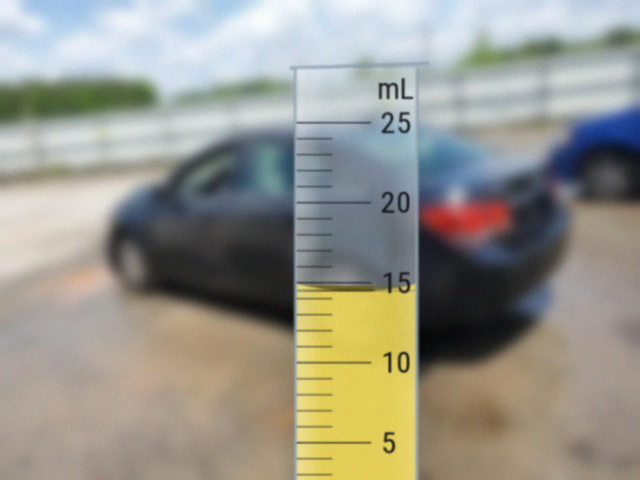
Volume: 14.5mL
